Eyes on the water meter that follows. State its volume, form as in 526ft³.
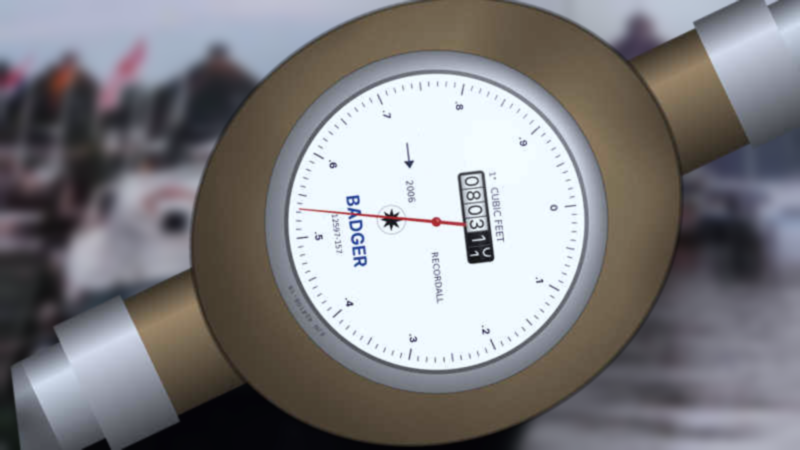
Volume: 80310.53ft³
